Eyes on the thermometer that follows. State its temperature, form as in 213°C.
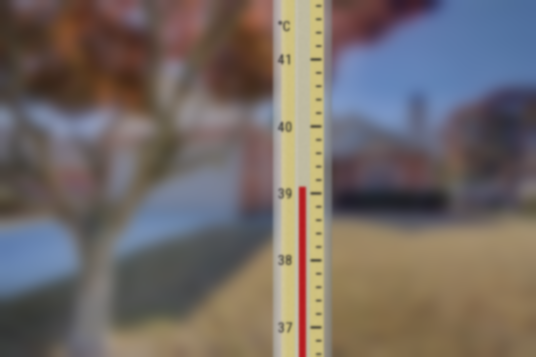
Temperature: 39.1°C
